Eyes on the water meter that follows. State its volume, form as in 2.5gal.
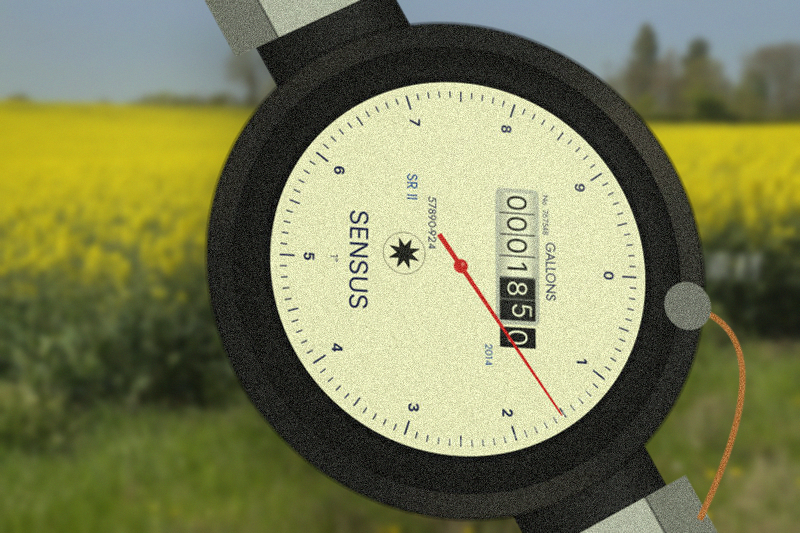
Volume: 1851.5gal
